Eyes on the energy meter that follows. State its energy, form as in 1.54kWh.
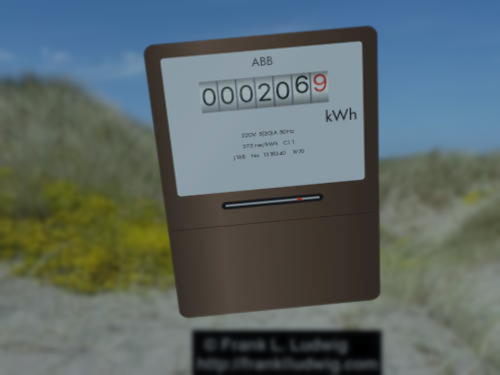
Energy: 206.9kWh
